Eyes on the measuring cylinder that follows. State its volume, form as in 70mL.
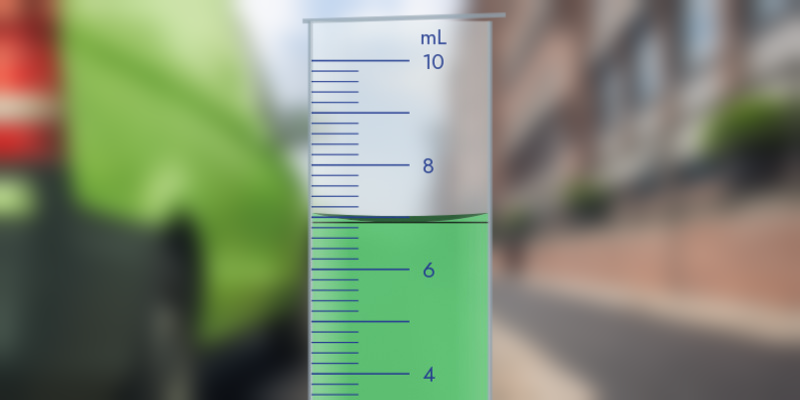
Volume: 6.9mL
